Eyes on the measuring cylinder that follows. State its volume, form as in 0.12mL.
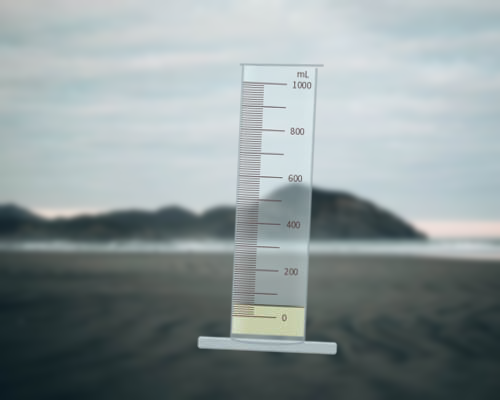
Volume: 50mL
